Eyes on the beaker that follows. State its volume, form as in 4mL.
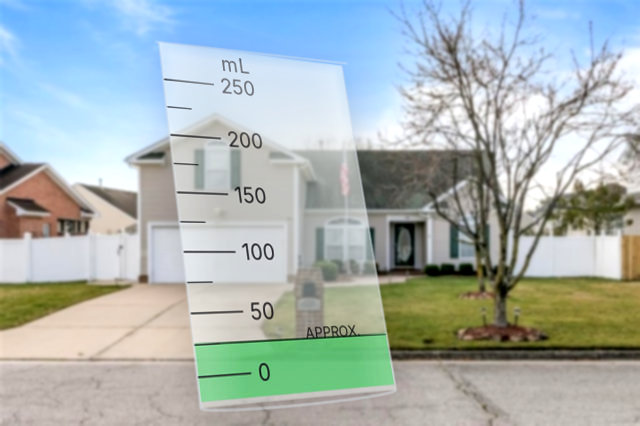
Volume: 25mL
